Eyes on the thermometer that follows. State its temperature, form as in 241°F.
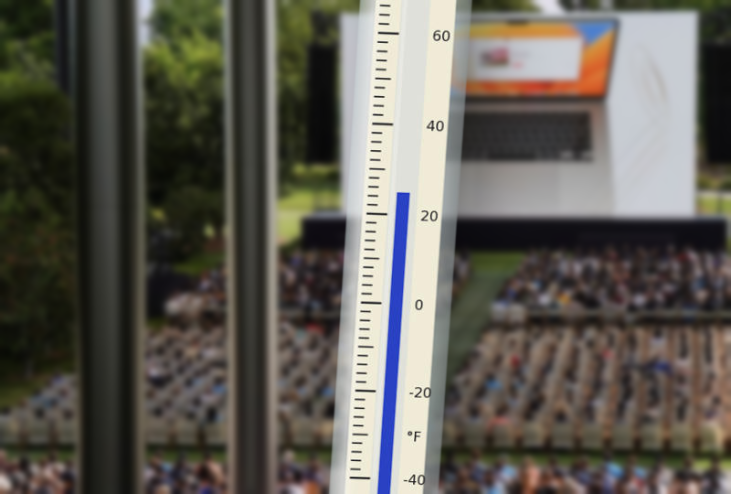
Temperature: 25°F
